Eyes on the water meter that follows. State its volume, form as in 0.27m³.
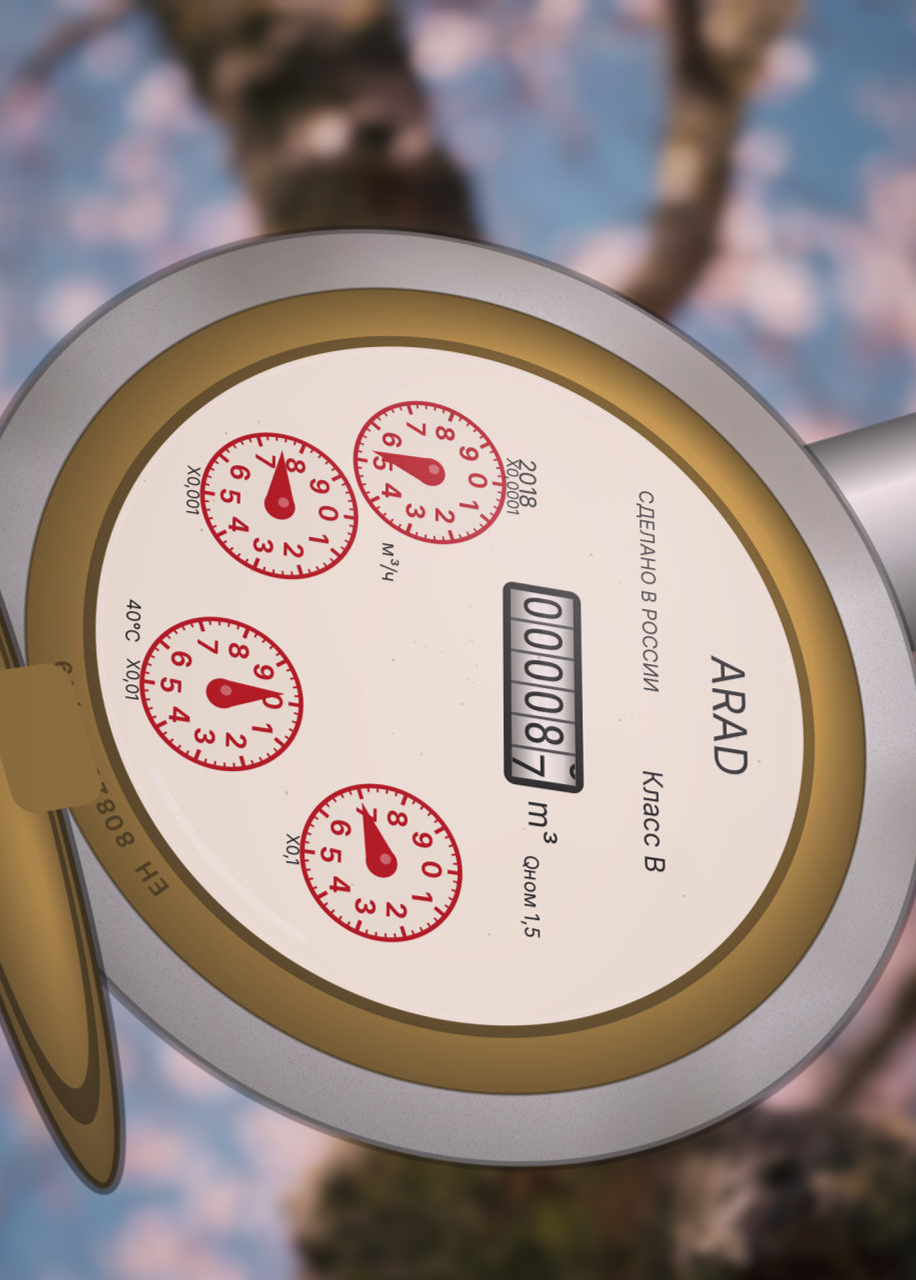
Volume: 86.6975m³
